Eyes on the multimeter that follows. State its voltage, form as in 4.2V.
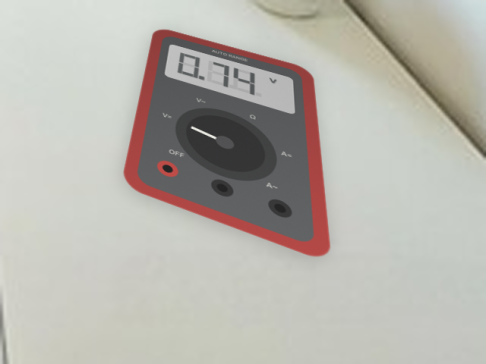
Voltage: 0.74V
